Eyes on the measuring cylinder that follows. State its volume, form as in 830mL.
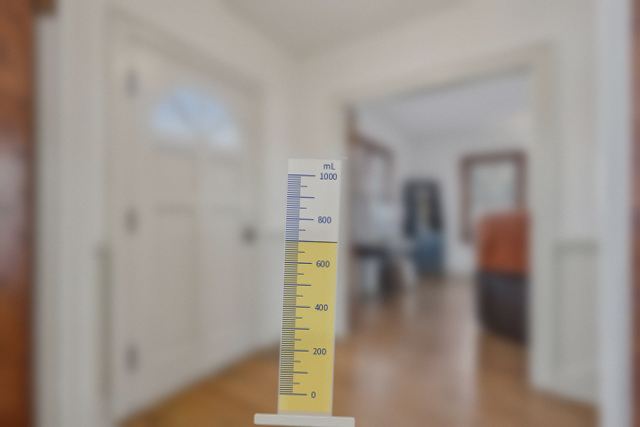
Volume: 700mL
